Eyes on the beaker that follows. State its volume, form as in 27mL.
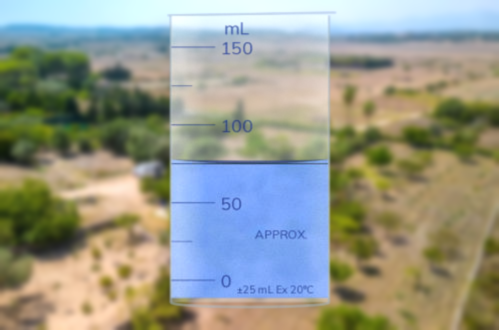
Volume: 75mL
